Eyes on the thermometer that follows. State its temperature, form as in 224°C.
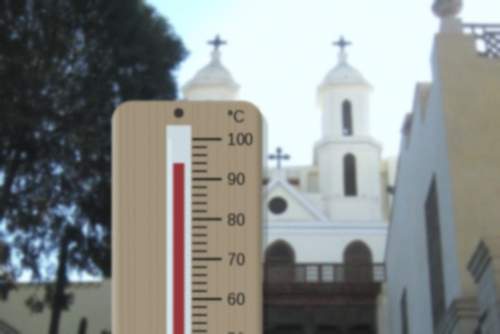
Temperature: 94°C
